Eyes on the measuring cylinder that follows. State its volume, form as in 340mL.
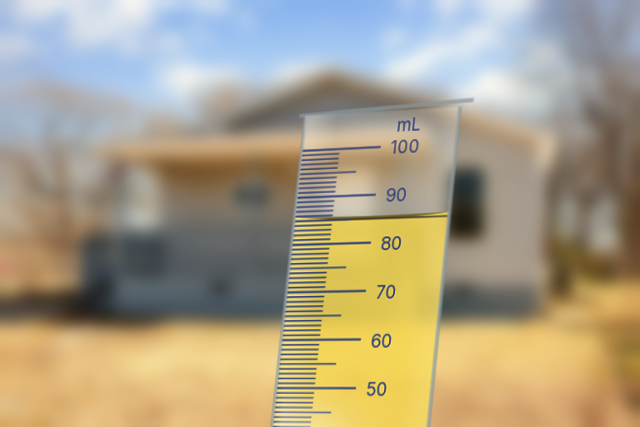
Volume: 85mL
